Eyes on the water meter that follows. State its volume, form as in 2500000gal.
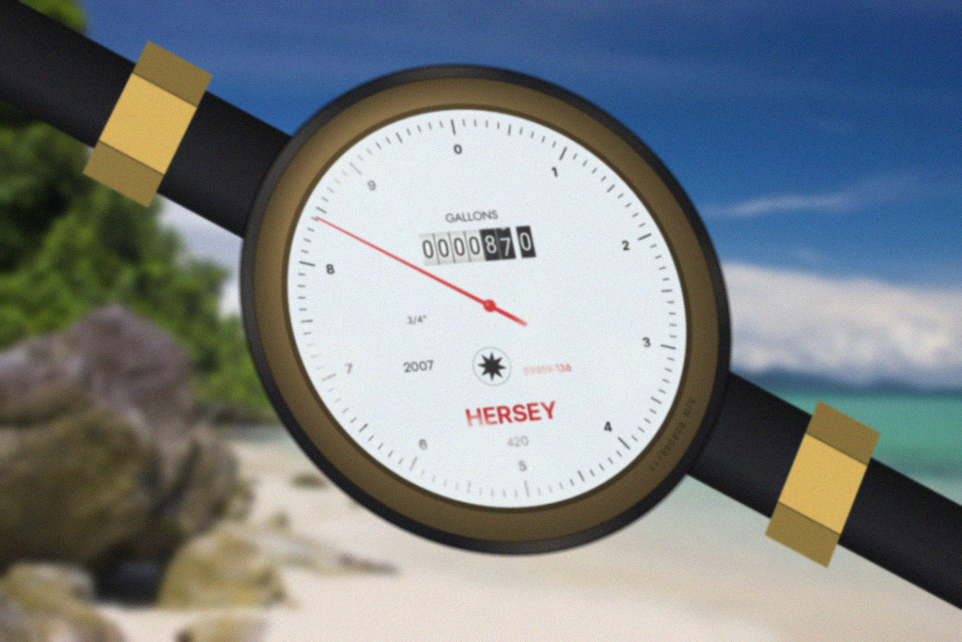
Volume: 868.4gal
